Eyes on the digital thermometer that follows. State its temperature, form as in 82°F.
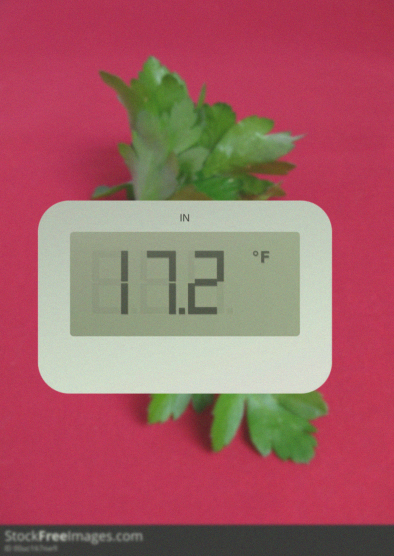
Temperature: 17.2°F
